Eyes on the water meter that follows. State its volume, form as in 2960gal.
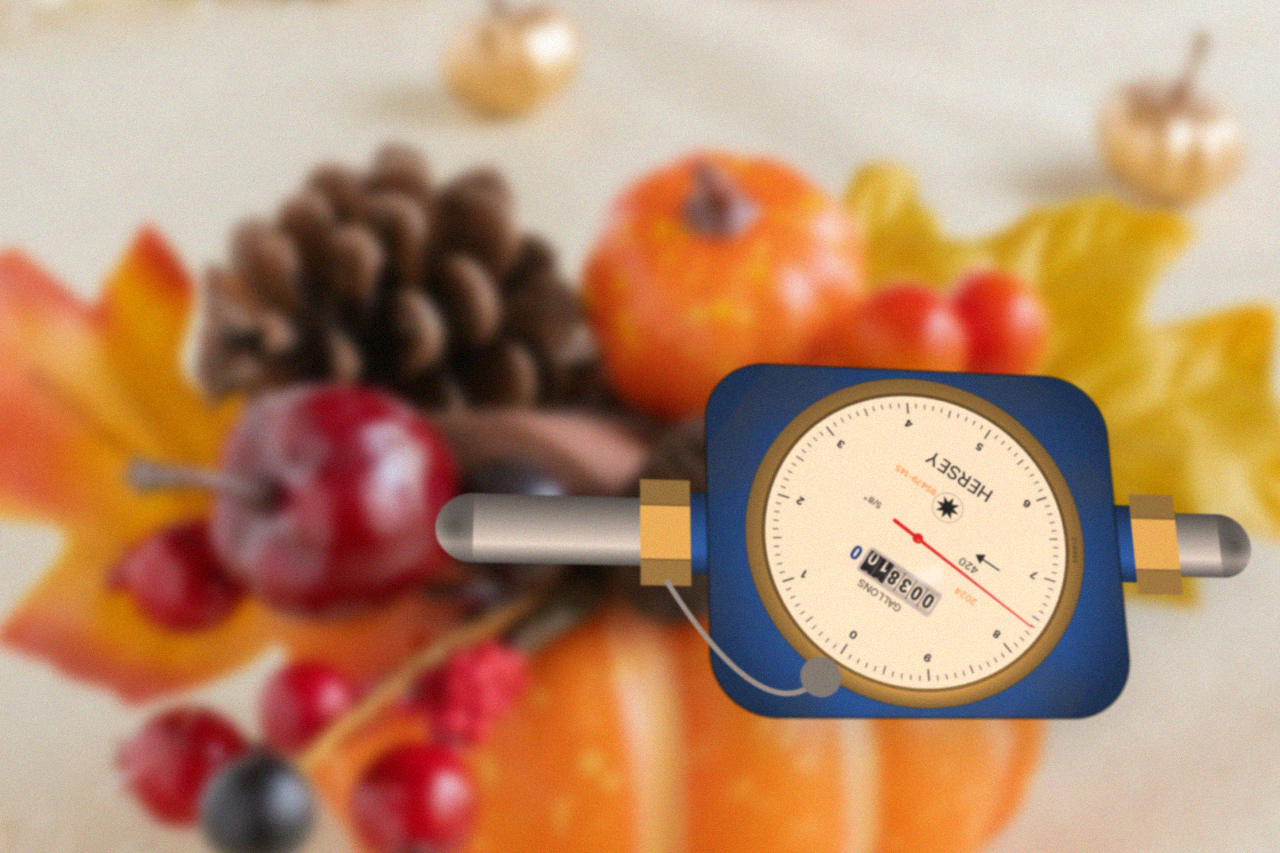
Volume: 38097.6gal
